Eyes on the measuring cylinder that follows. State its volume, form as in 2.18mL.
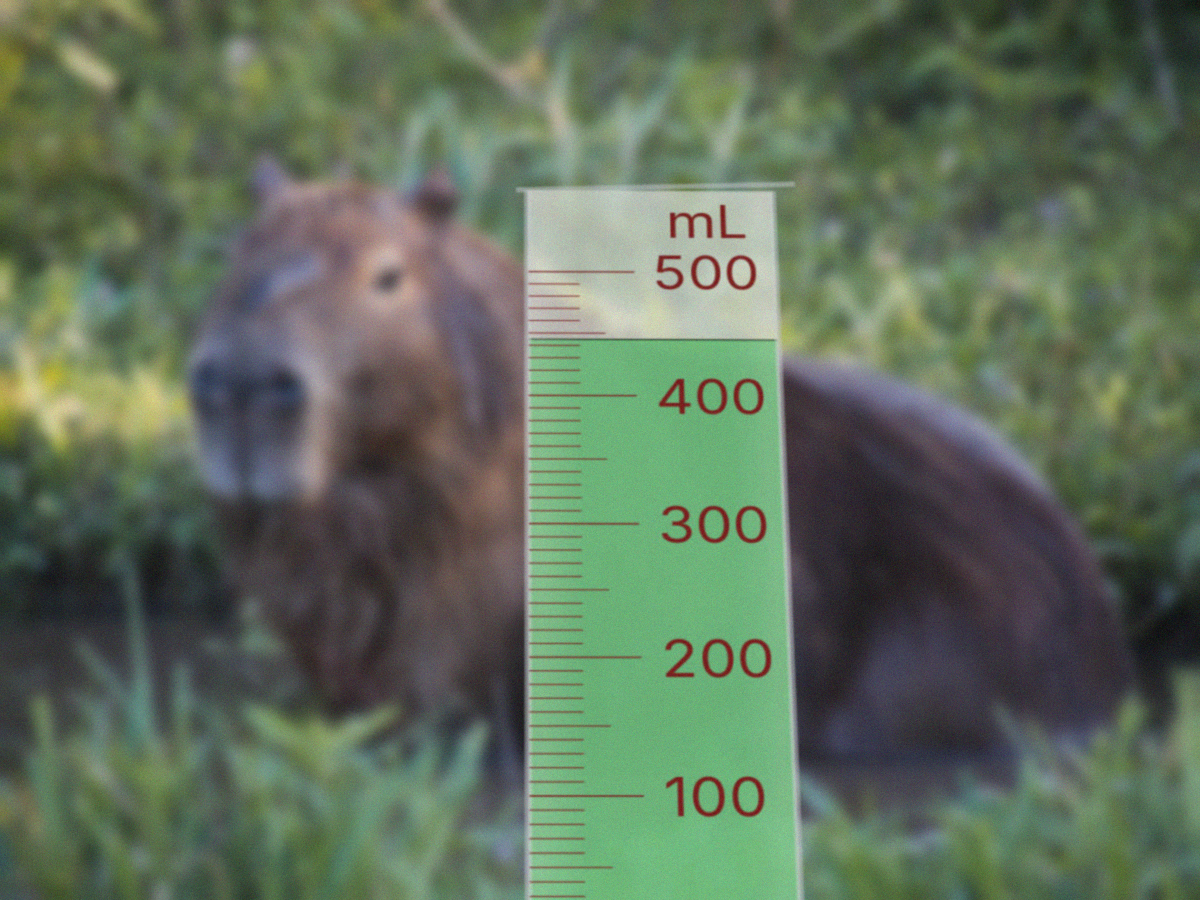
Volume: 445mL
